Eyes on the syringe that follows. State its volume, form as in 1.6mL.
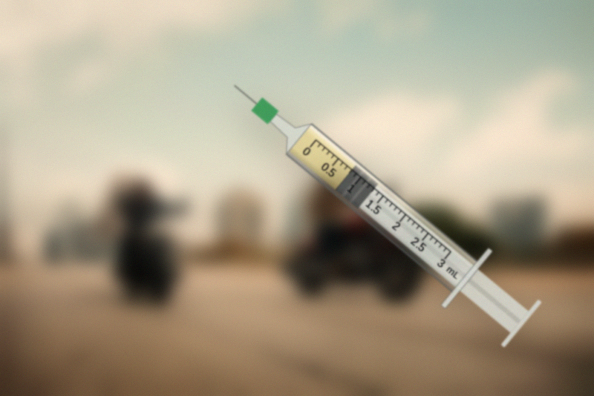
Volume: 0.8mL
